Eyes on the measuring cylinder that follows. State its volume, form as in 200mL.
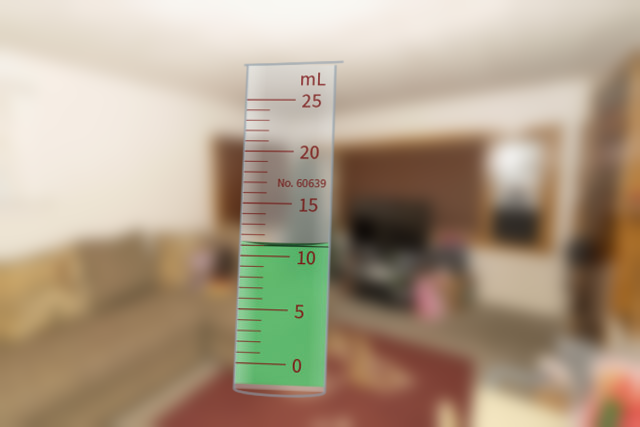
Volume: 11mL
